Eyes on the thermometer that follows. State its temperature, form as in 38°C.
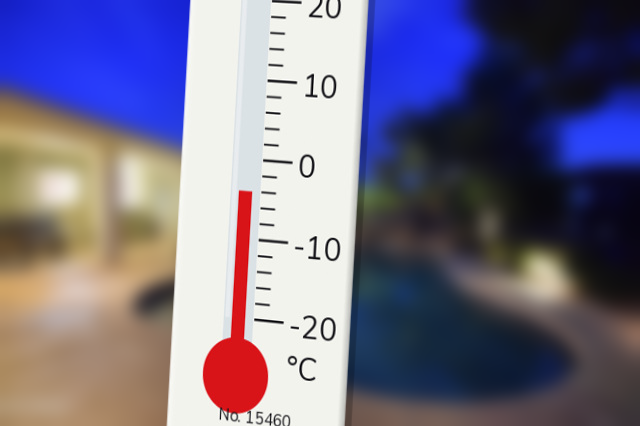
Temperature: -4°C
